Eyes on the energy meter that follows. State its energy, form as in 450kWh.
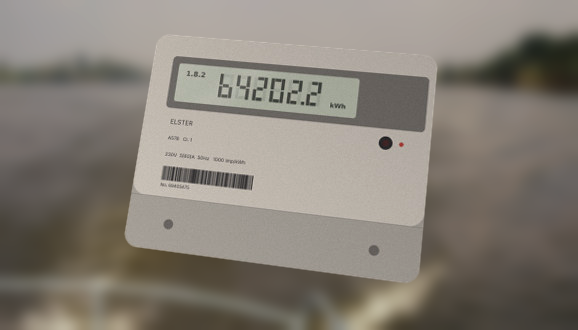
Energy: 64202.2kWh
